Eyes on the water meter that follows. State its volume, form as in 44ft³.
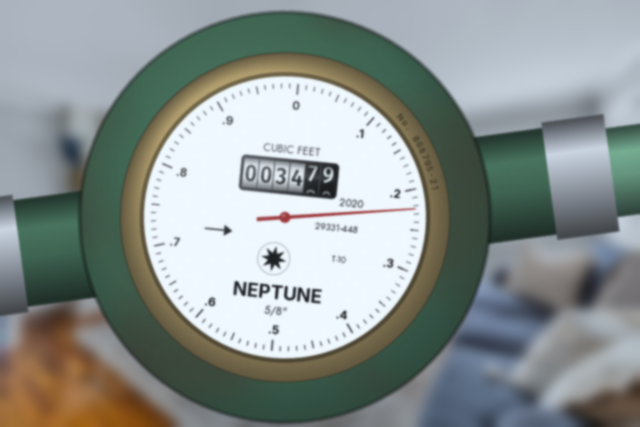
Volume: 3479.22ft³
